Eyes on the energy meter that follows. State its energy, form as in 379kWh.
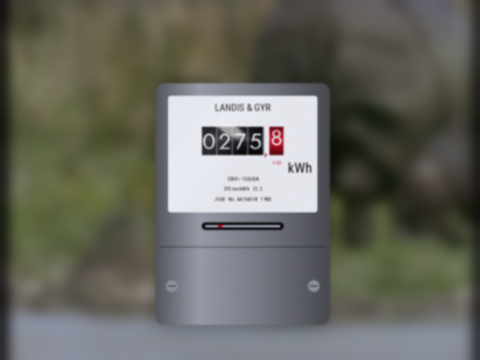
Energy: 275.8kWh
